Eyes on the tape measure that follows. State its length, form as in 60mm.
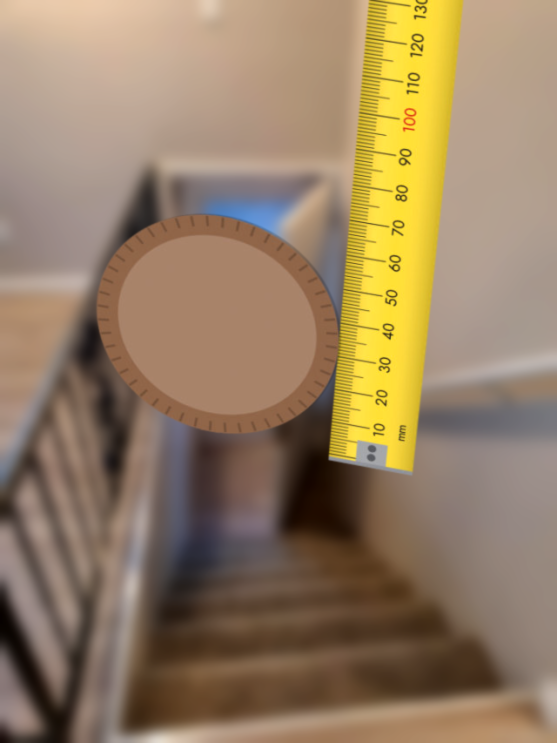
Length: 65mm
